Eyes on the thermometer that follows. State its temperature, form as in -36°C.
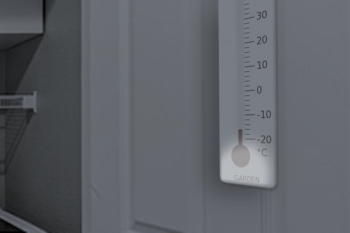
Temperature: -16°C
